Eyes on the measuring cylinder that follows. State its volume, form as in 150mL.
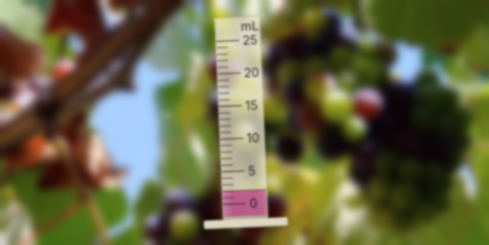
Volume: 2mL
